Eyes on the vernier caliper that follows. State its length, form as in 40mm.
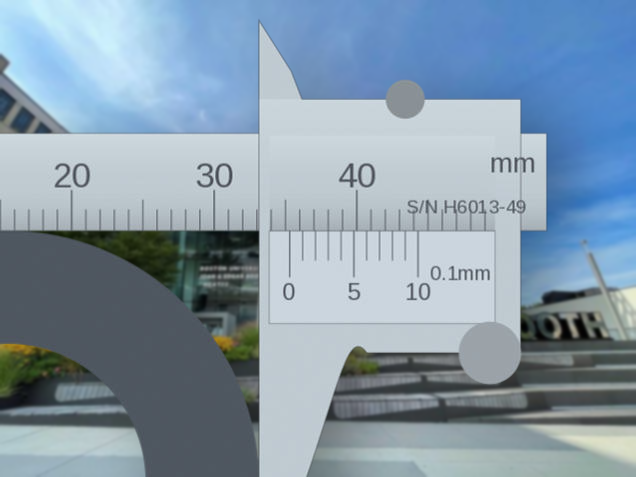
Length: 35.3mm
